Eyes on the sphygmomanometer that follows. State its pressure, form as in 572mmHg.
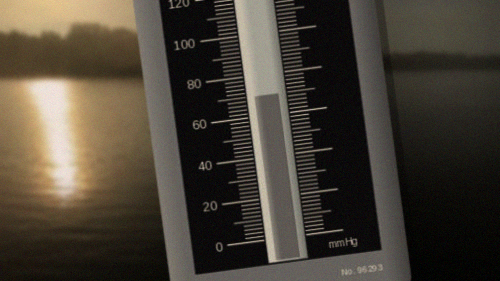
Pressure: 70mmHg
